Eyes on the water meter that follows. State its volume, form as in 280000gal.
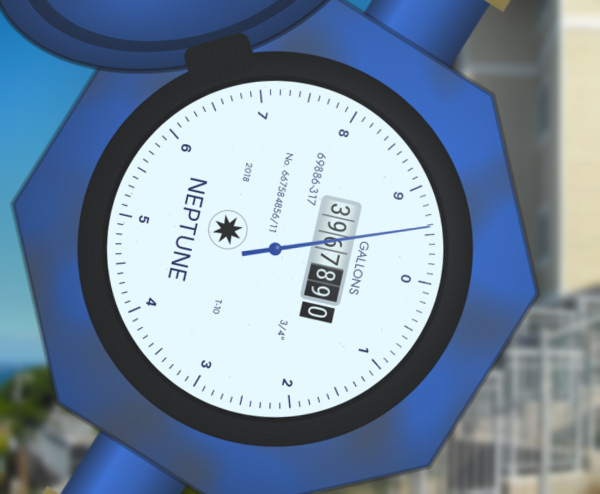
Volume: 3967889.4gal
